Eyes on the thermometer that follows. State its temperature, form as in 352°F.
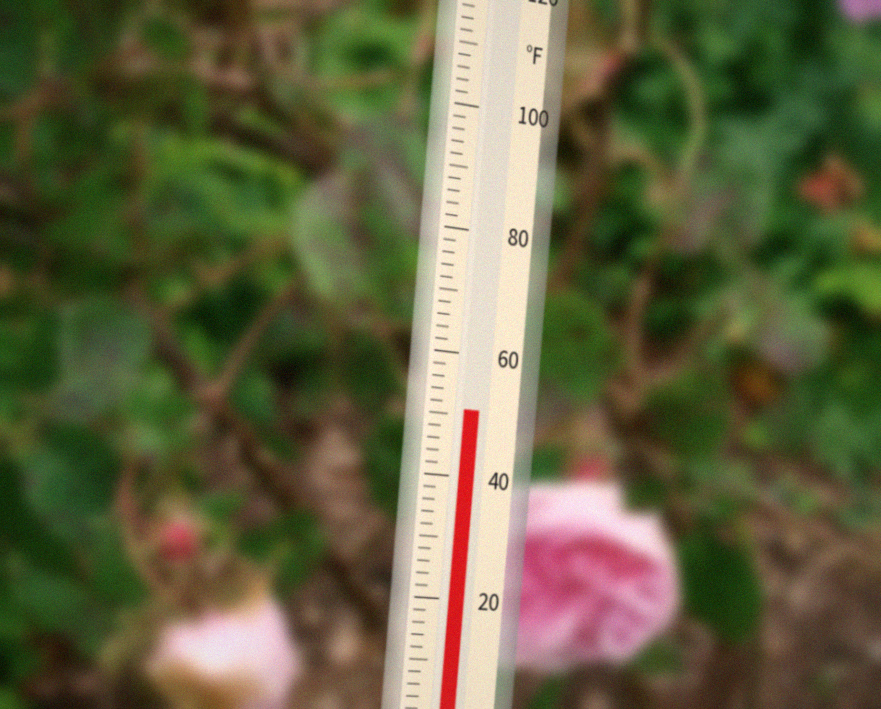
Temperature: 51°F
